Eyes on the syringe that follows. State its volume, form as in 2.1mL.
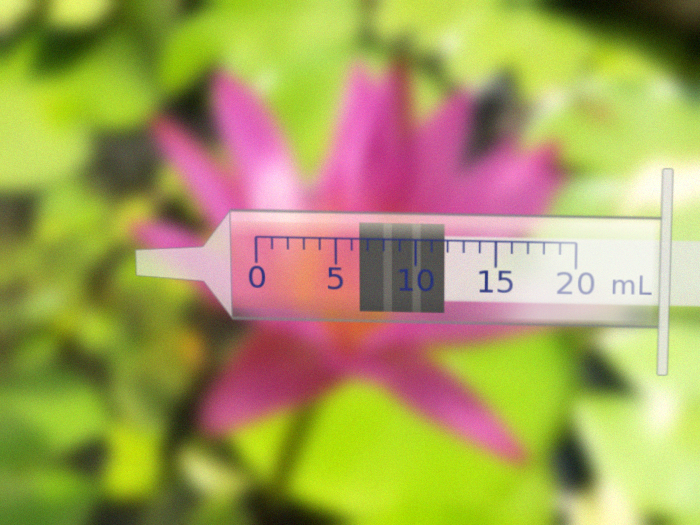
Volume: 6.5mL
